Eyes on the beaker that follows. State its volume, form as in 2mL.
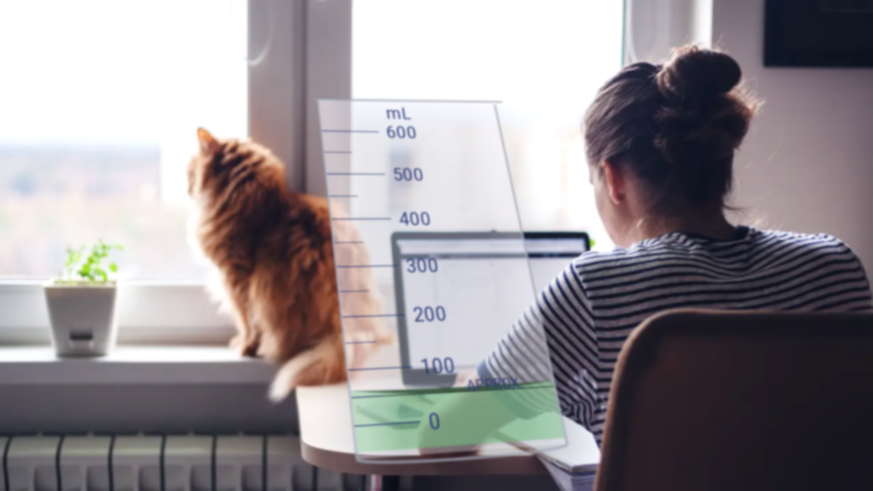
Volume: 50mL
